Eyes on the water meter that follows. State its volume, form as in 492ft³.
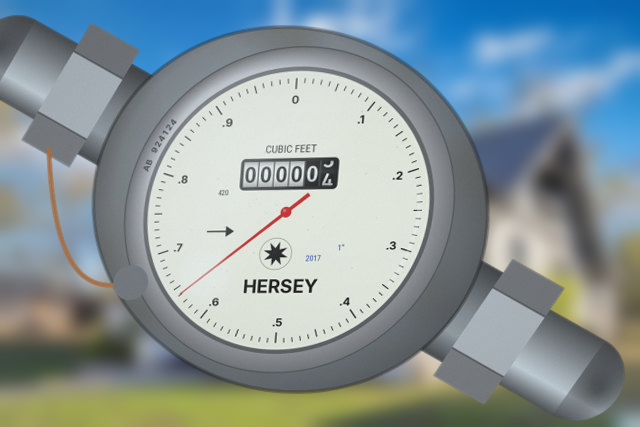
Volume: 3.64ft³
